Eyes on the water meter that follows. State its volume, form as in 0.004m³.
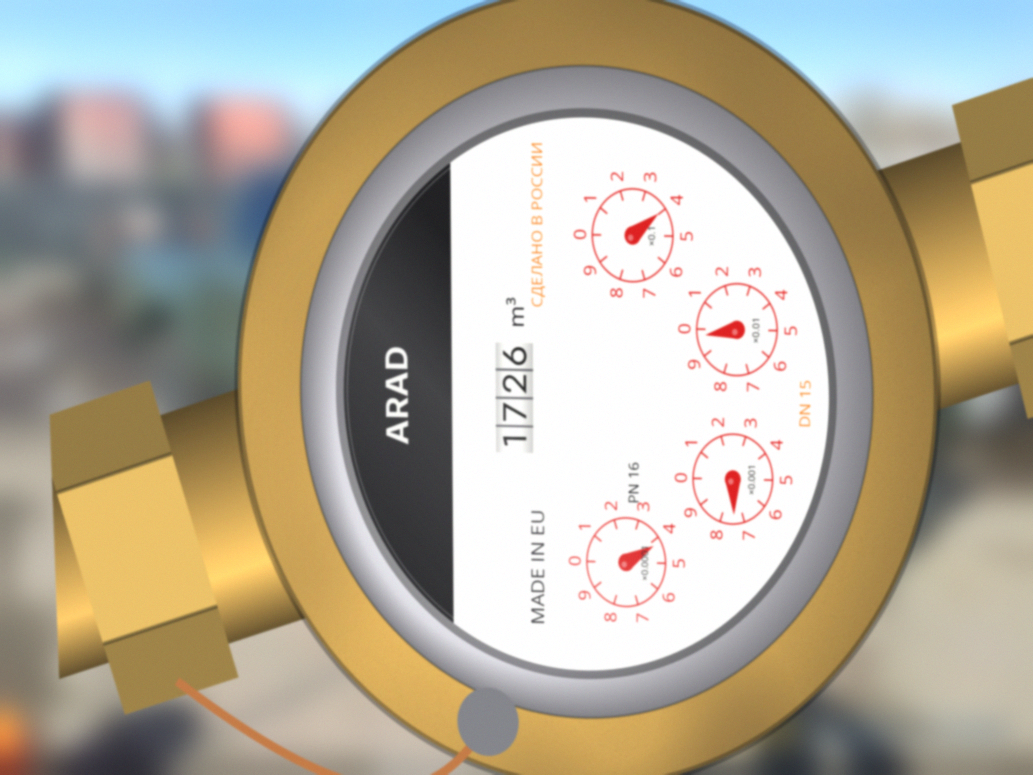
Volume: 1726.3974m³
